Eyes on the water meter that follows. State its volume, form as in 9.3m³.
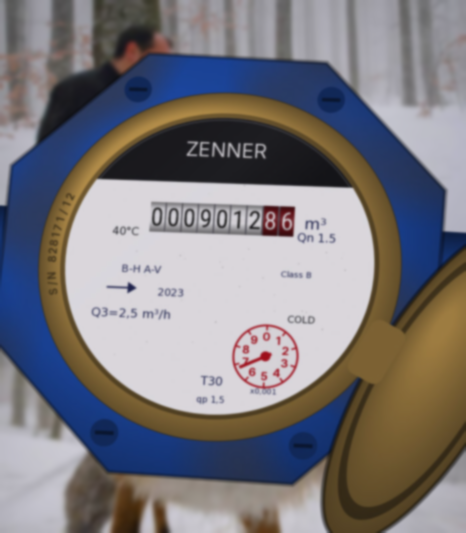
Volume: 9012.866m³
